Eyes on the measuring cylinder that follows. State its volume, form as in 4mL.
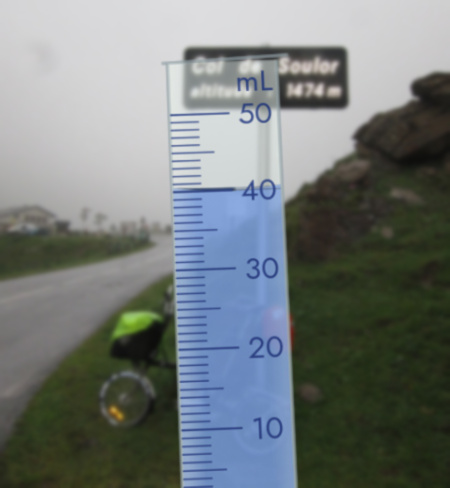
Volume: 40mL
